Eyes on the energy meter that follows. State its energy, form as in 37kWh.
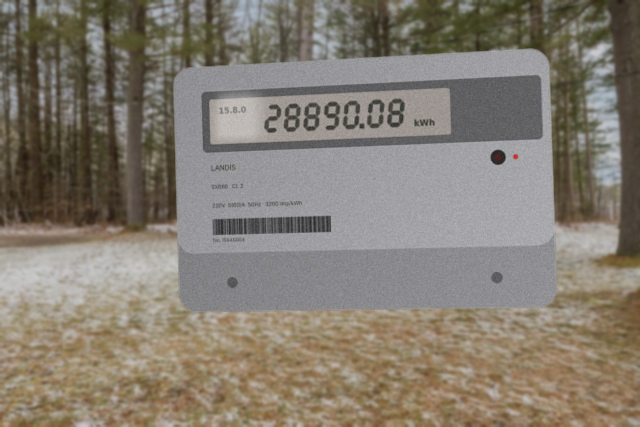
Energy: 28890.08kWh
